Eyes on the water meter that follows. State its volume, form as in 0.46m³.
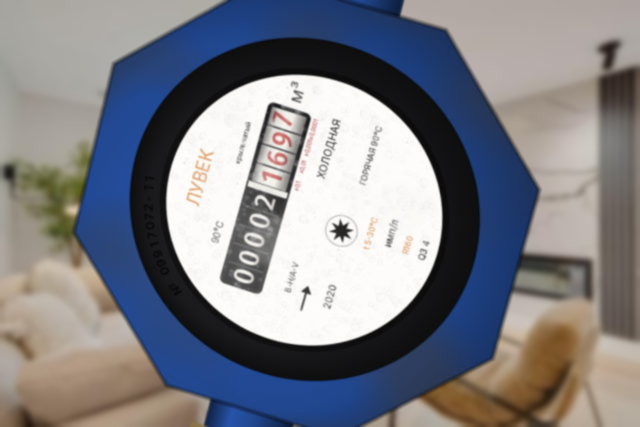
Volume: 2.1697m³
